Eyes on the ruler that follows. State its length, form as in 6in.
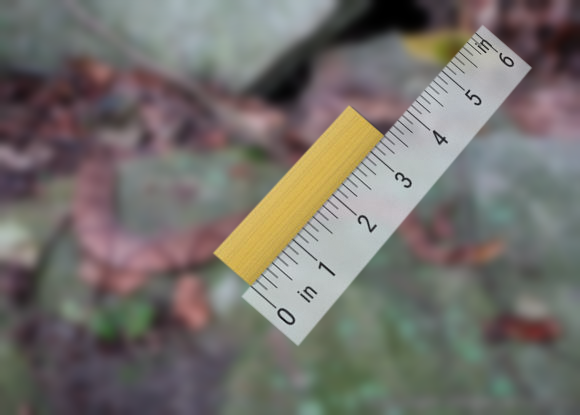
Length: 3.375in
